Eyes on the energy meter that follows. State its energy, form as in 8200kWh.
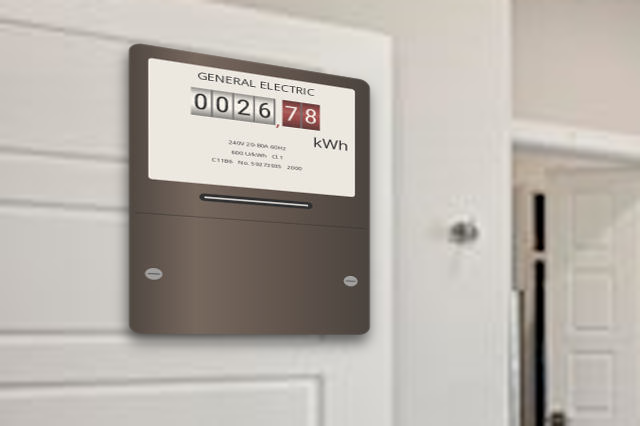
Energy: 26.78kWh
